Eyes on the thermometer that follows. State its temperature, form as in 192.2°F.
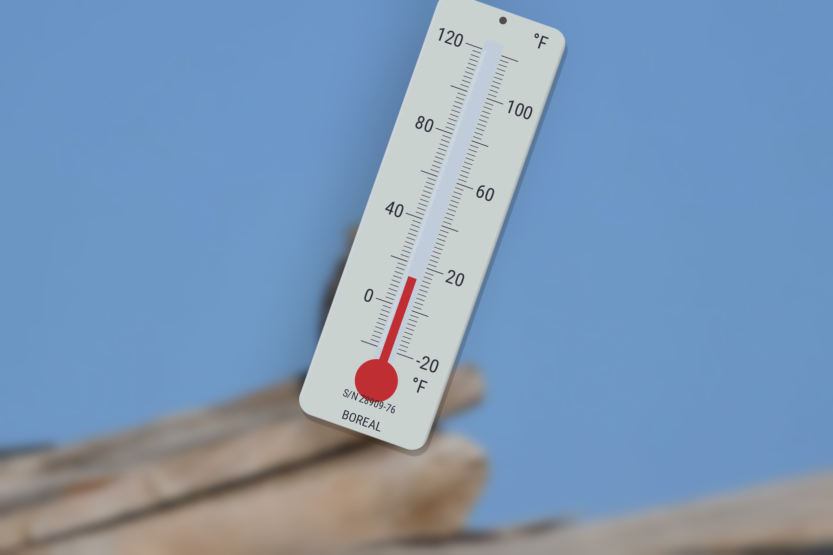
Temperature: 14°F
